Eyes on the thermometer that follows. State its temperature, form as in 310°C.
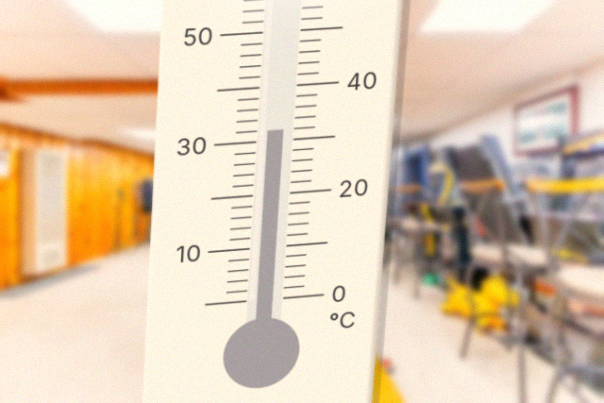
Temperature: 32°C
